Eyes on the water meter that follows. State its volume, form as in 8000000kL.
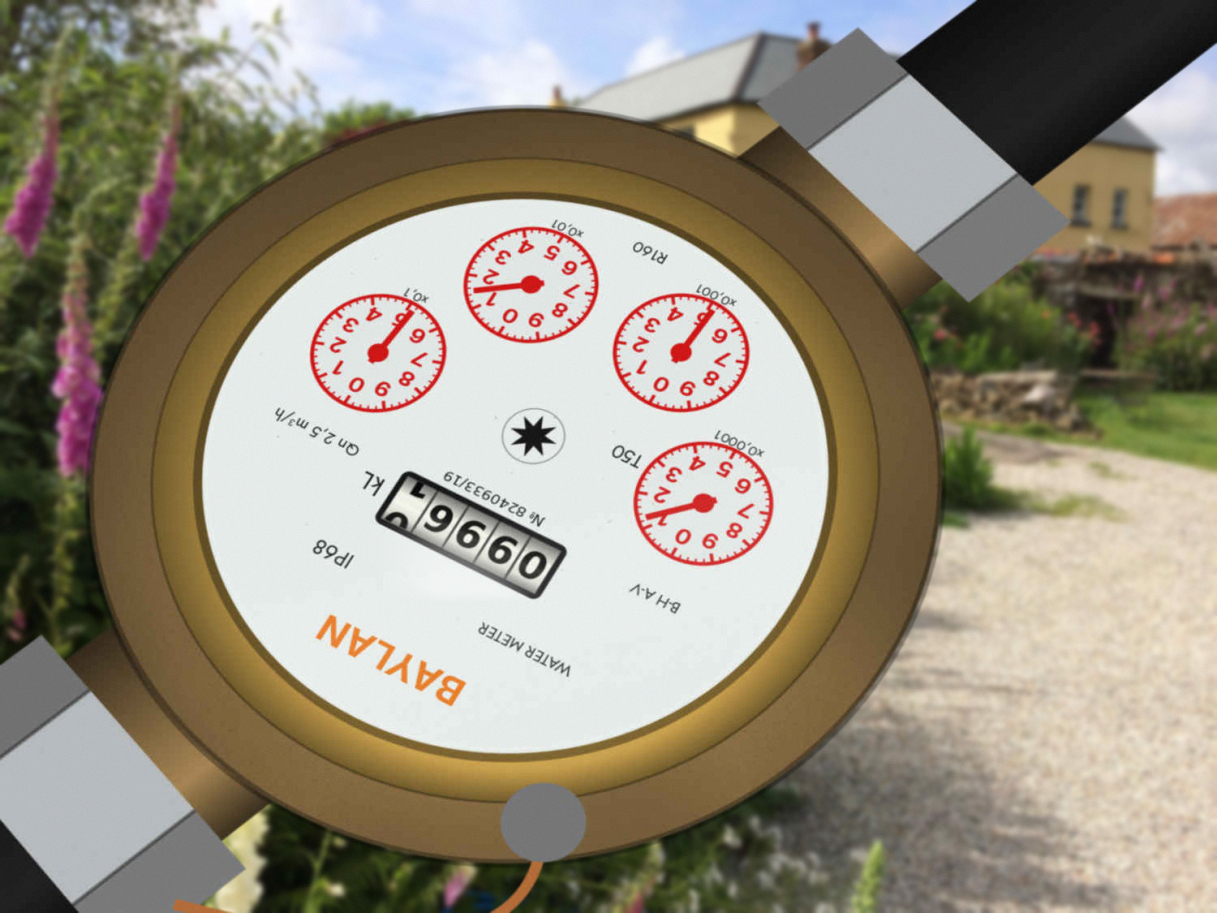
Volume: 9960.5151kL
